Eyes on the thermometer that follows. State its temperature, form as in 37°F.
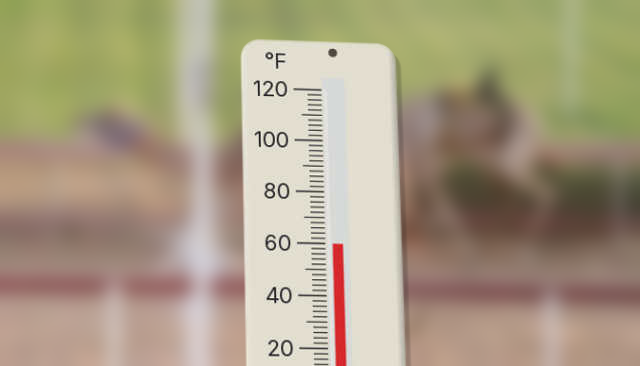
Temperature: 60°F
